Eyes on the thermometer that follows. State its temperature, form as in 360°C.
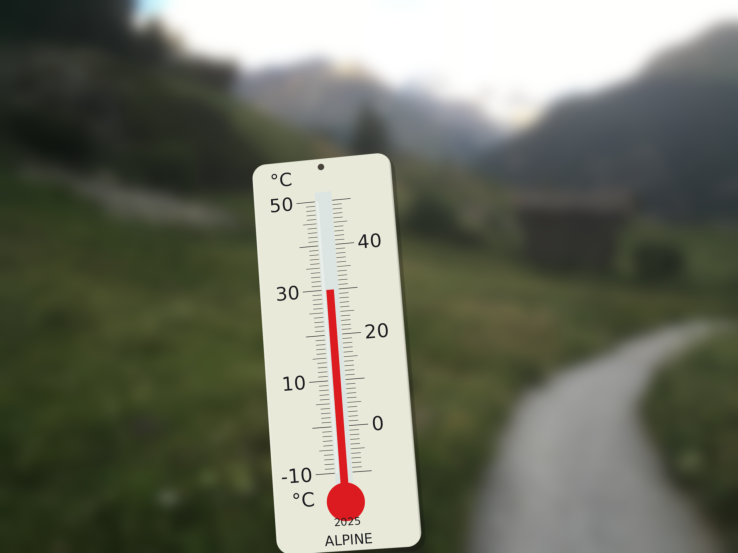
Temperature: 30°C
